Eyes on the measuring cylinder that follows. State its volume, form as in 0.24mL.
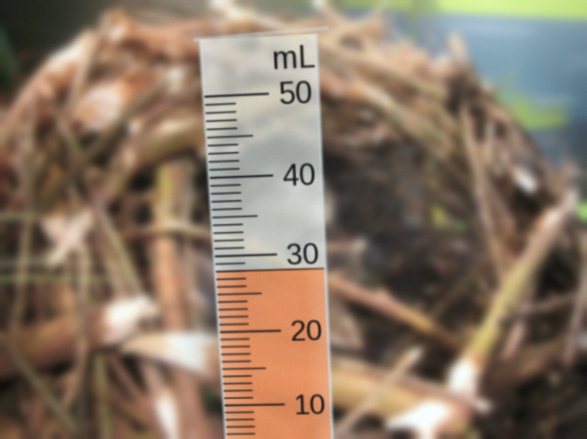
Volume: 28mL
